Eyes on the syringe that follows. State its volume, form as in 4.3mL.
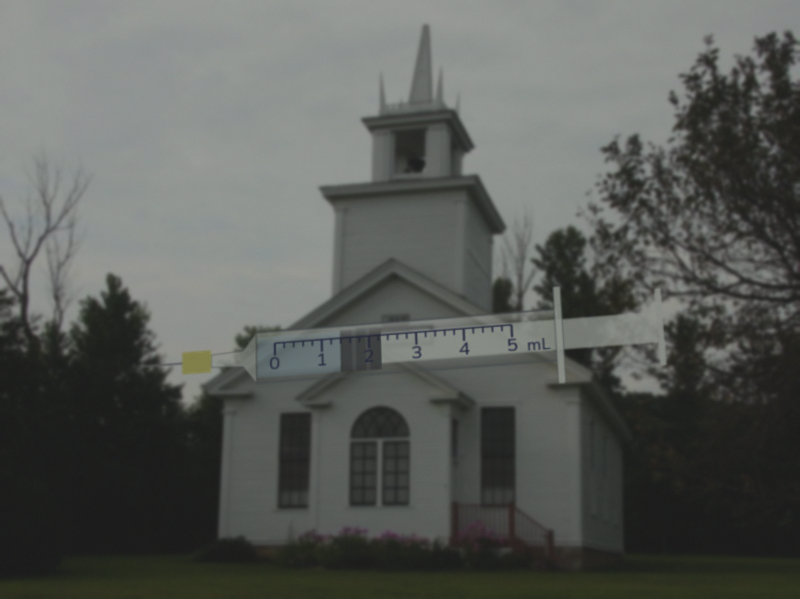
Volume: 1.4mL
